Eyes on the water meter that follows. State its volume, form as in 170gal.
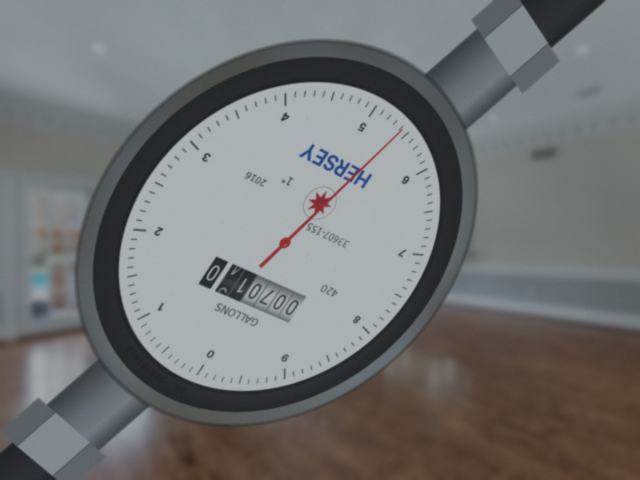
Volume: 70135.4gal
